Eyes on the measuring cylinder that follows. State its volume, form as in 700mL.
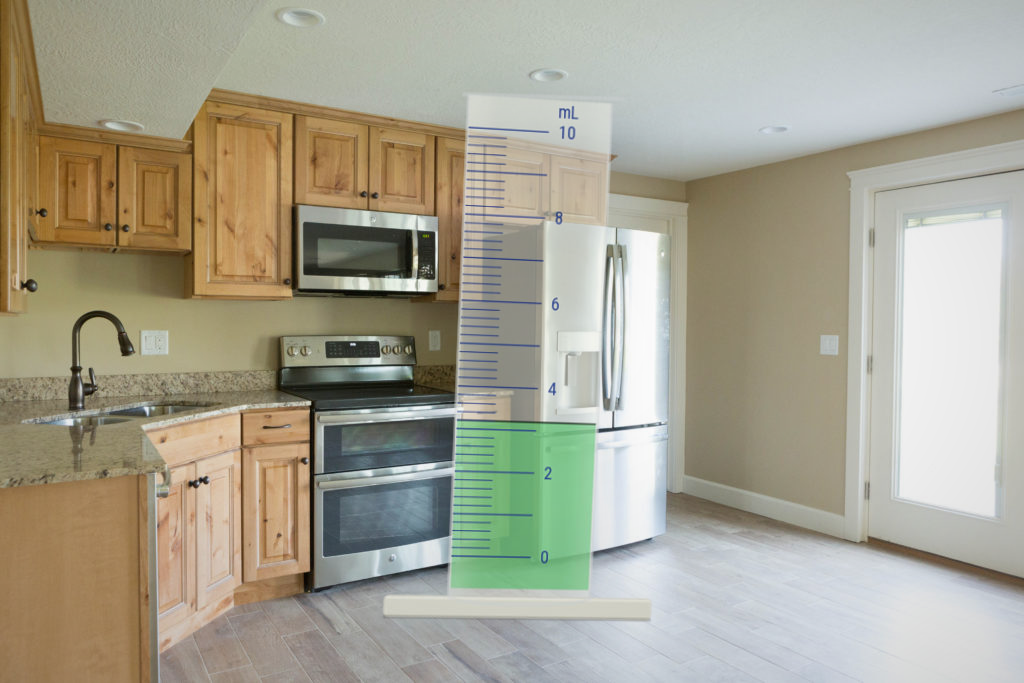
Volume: 3.2mL
